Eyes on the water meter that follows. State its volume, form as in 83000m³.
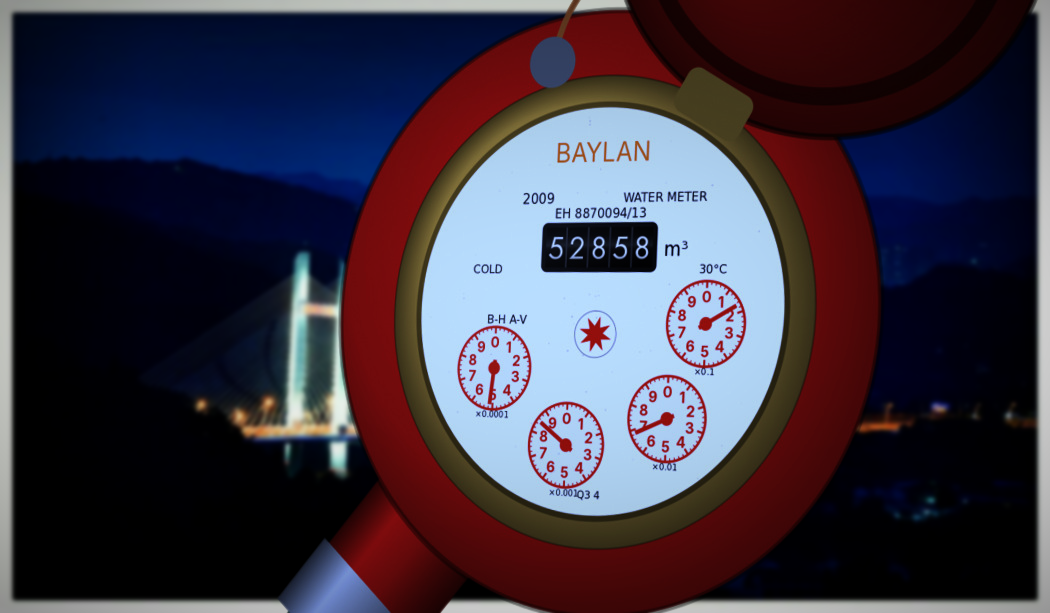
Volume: 52858.1685m³
